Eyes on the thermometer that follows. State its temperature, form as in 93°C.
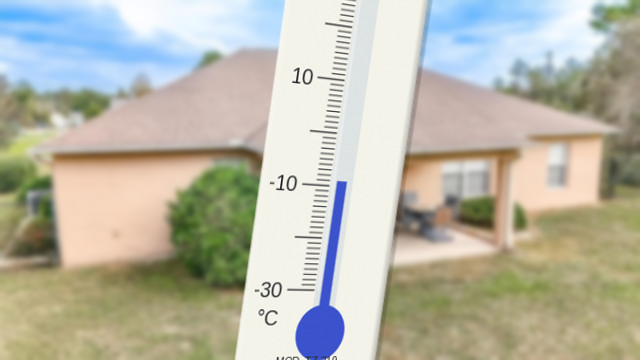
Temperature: -9°C
